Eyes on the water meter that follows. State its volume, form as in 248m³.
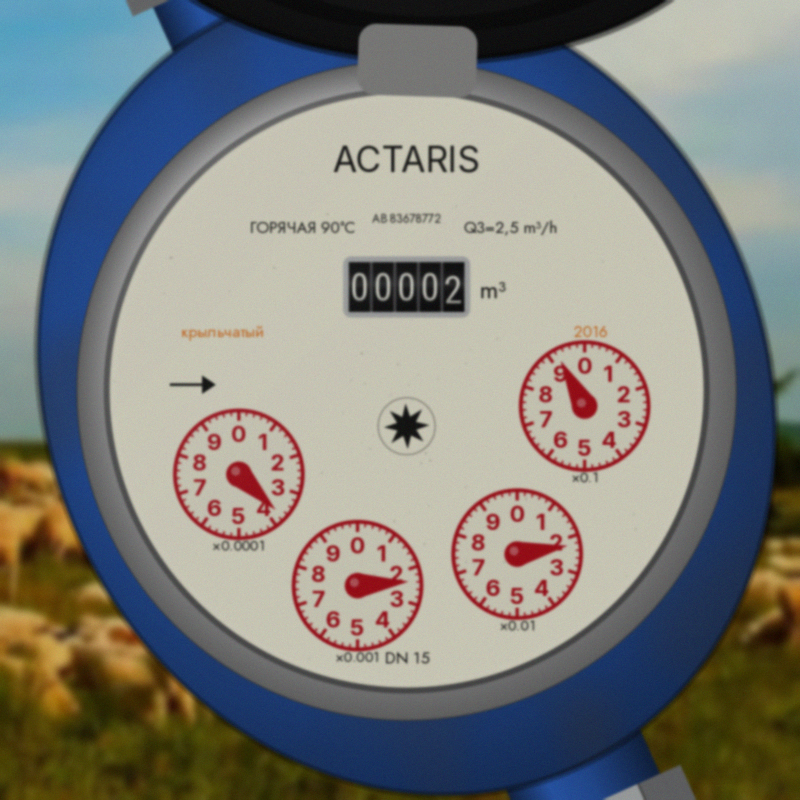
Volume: 1.9223m³
